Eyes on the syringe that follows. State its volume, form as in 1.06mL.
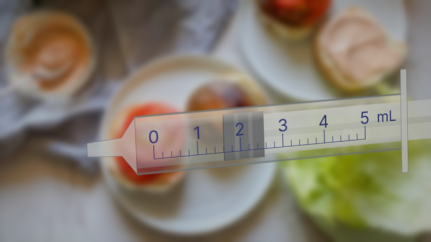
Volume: 1.6mL
